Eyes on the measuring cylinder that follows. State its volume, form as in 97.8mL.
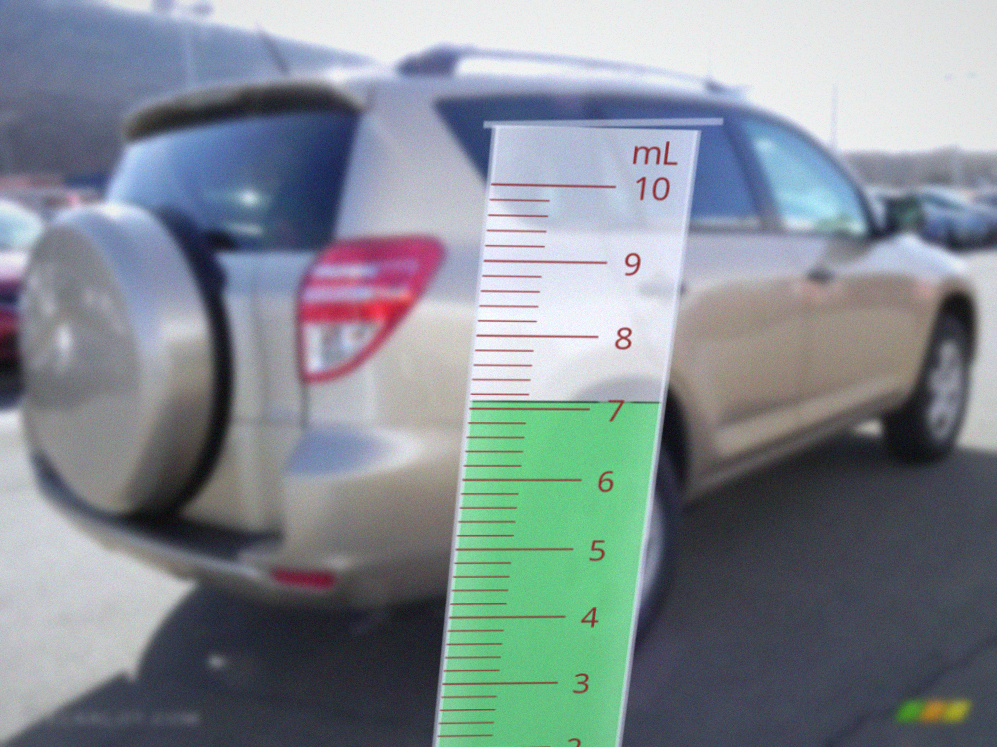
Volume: 7.1mL
